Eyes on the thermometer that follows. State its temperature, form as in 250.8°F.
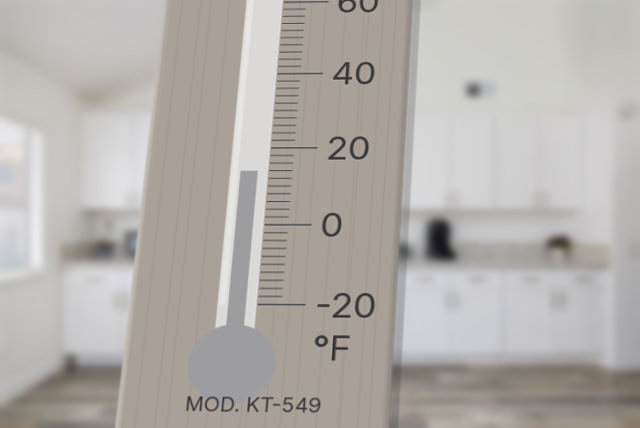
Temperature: 14°F
